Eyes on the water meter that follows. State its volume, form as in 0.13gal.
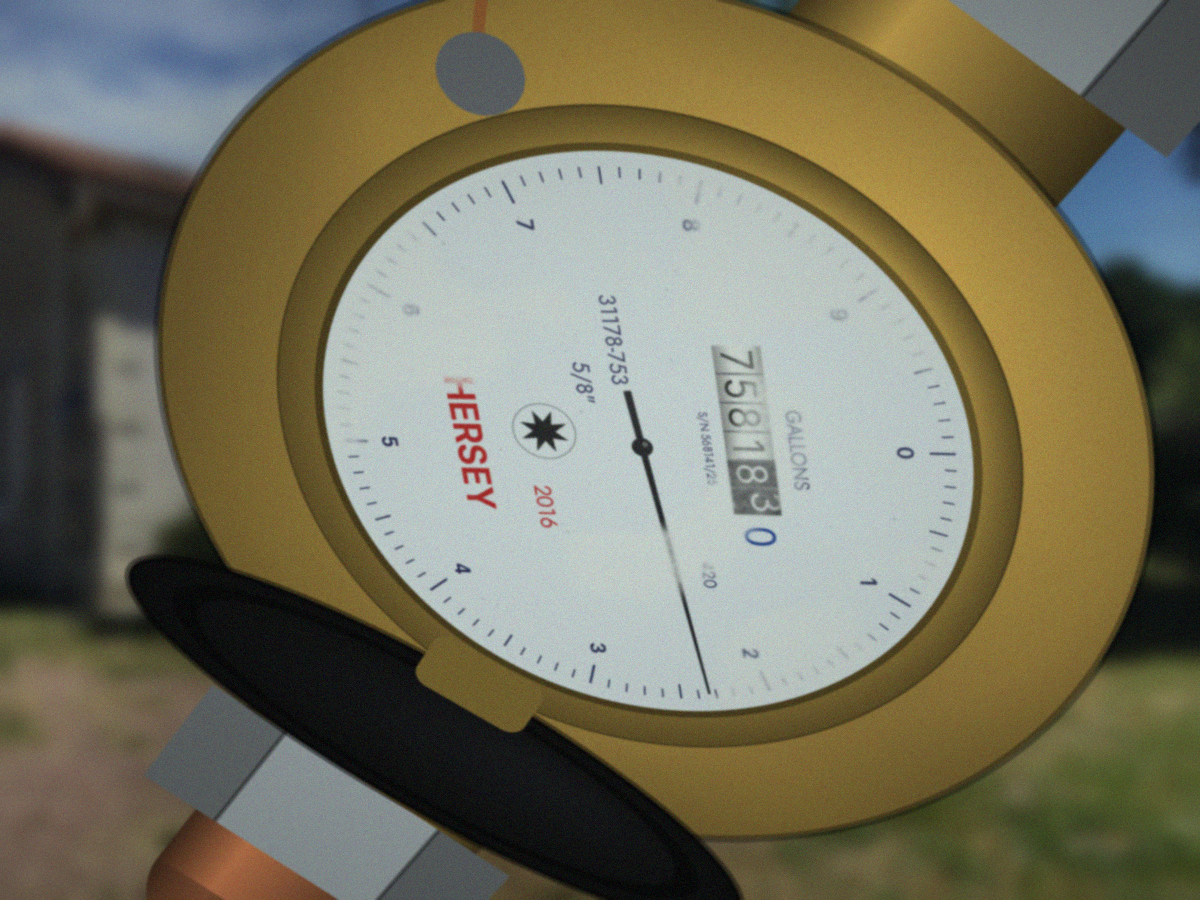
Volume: 7581832.3gal
